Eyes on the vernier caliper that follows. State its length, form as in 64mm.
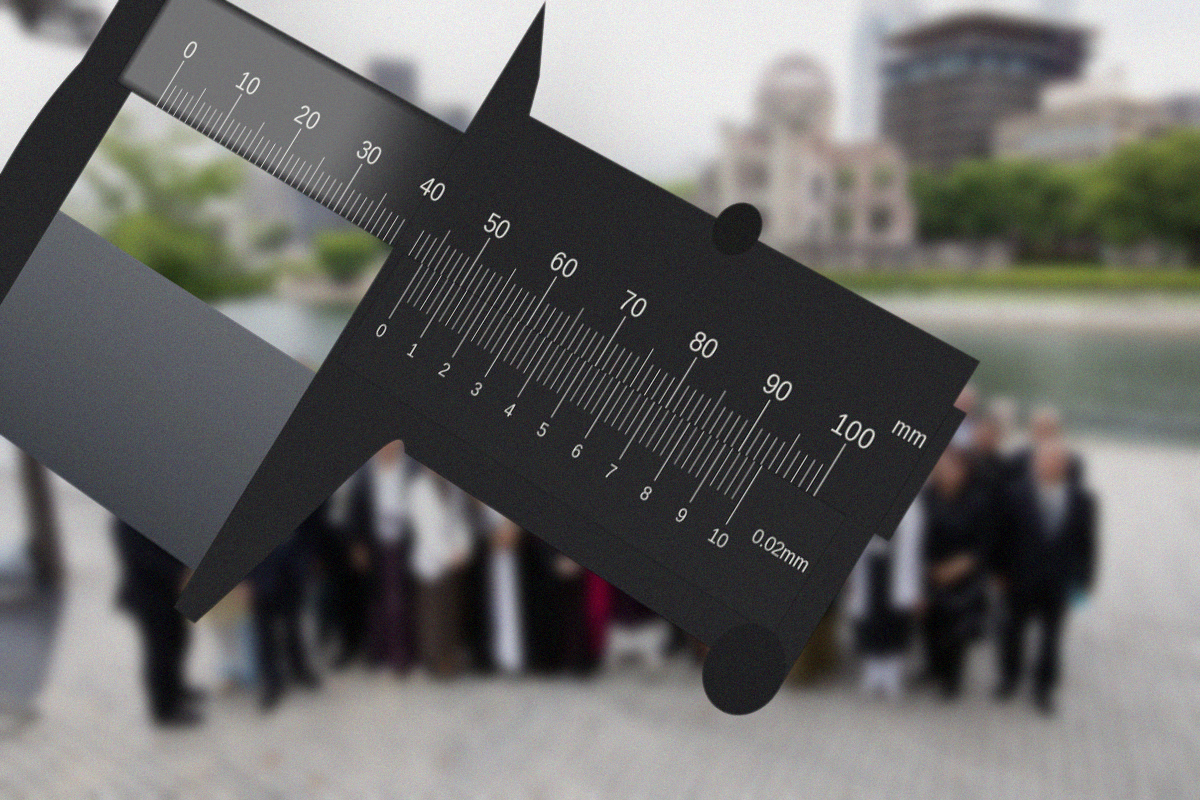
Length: 44.2mm
